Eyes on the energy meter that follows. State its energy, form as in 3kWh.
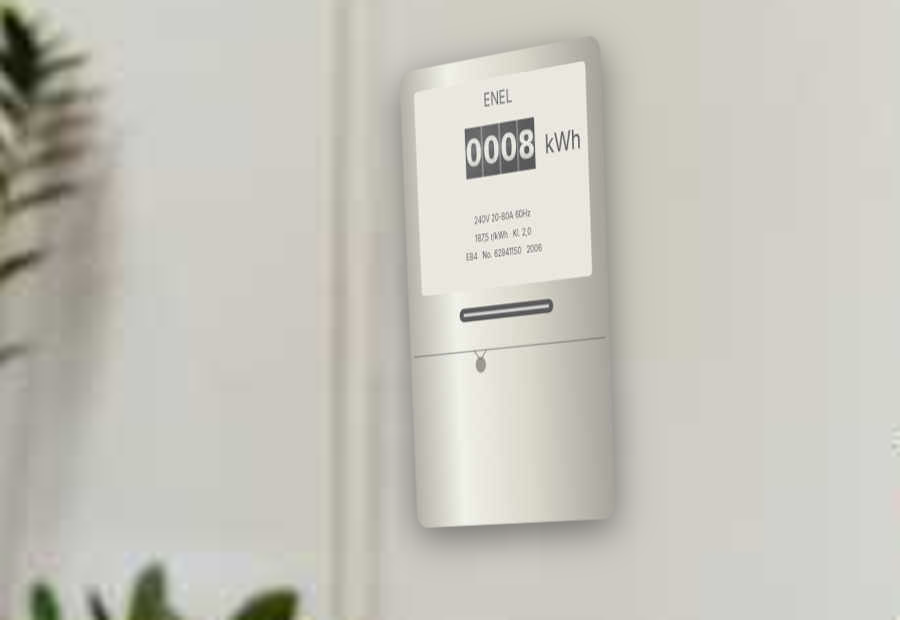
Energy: 8kWh
